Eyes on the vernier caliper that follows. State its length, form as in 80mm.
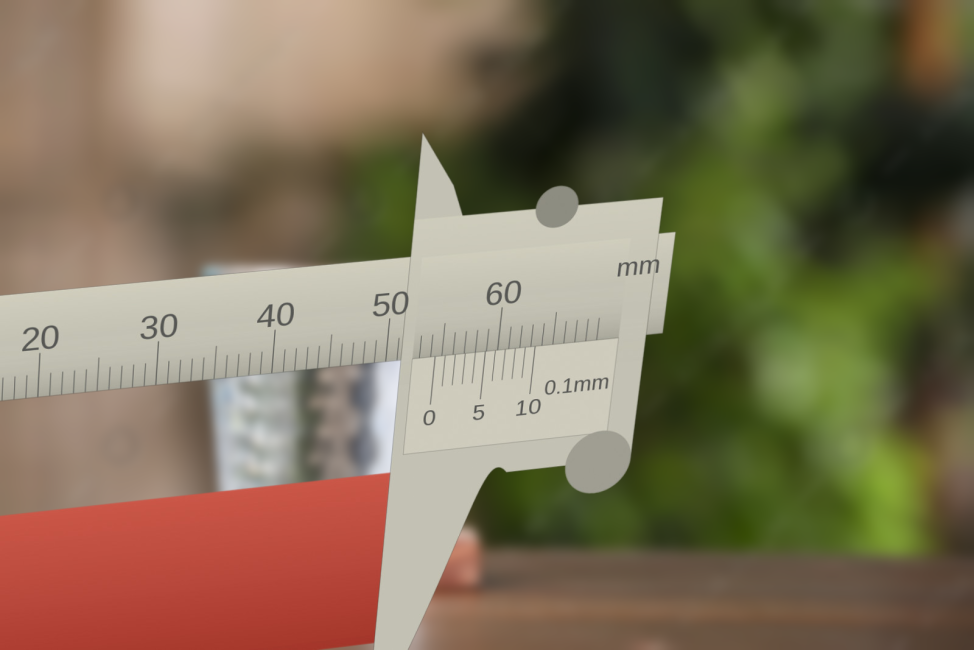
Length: 54.4mm
